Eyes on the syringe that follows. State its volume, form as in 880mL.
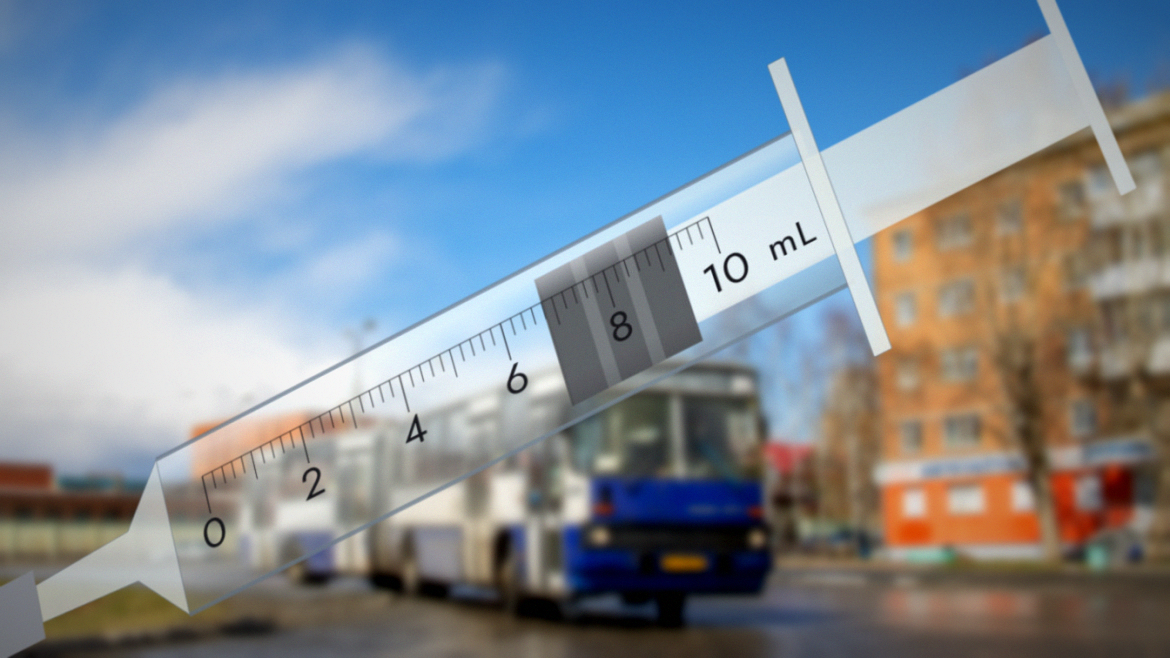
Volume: 6.8mL
